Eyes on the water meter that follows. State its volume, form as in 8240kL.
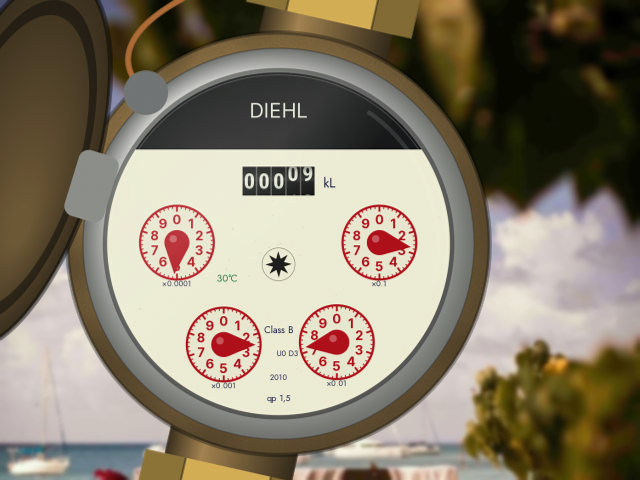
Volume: 9.2725kL
